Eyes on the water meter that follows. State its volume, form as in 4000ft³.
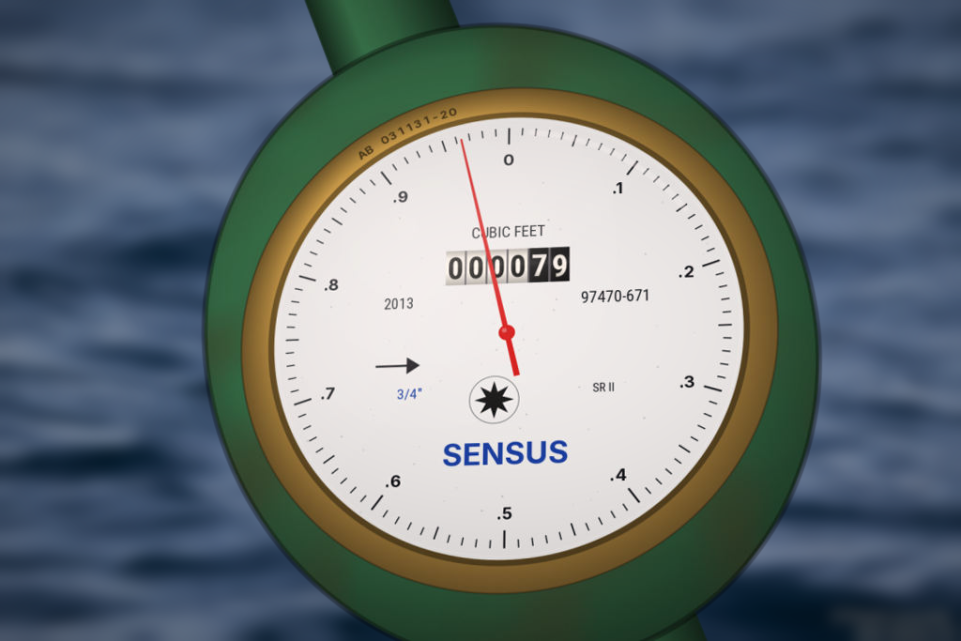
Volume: 78.96ft³
